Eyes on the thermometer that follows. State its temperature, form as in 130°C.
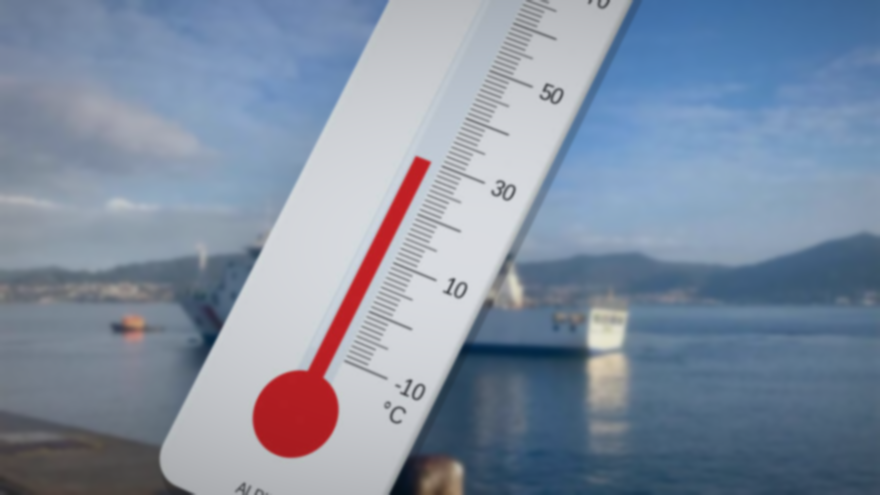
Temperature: 30°C
